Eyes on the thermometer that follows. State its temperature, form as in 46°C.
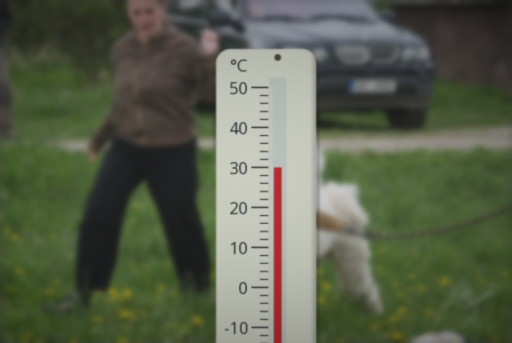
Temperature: 30°C
